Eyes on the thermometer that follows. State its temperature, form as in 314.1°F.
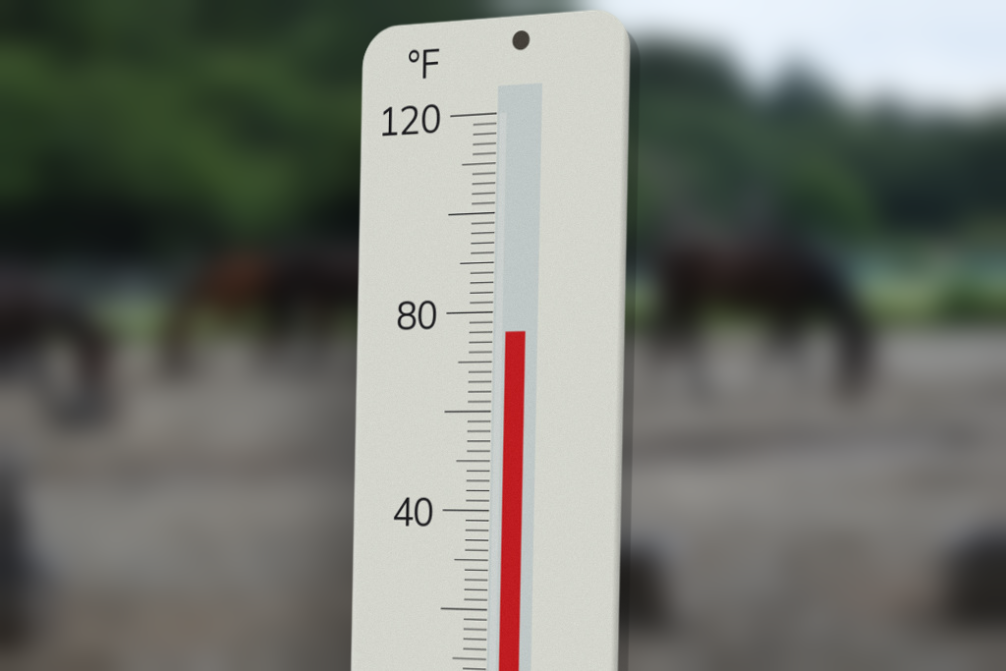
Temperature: 76°F
